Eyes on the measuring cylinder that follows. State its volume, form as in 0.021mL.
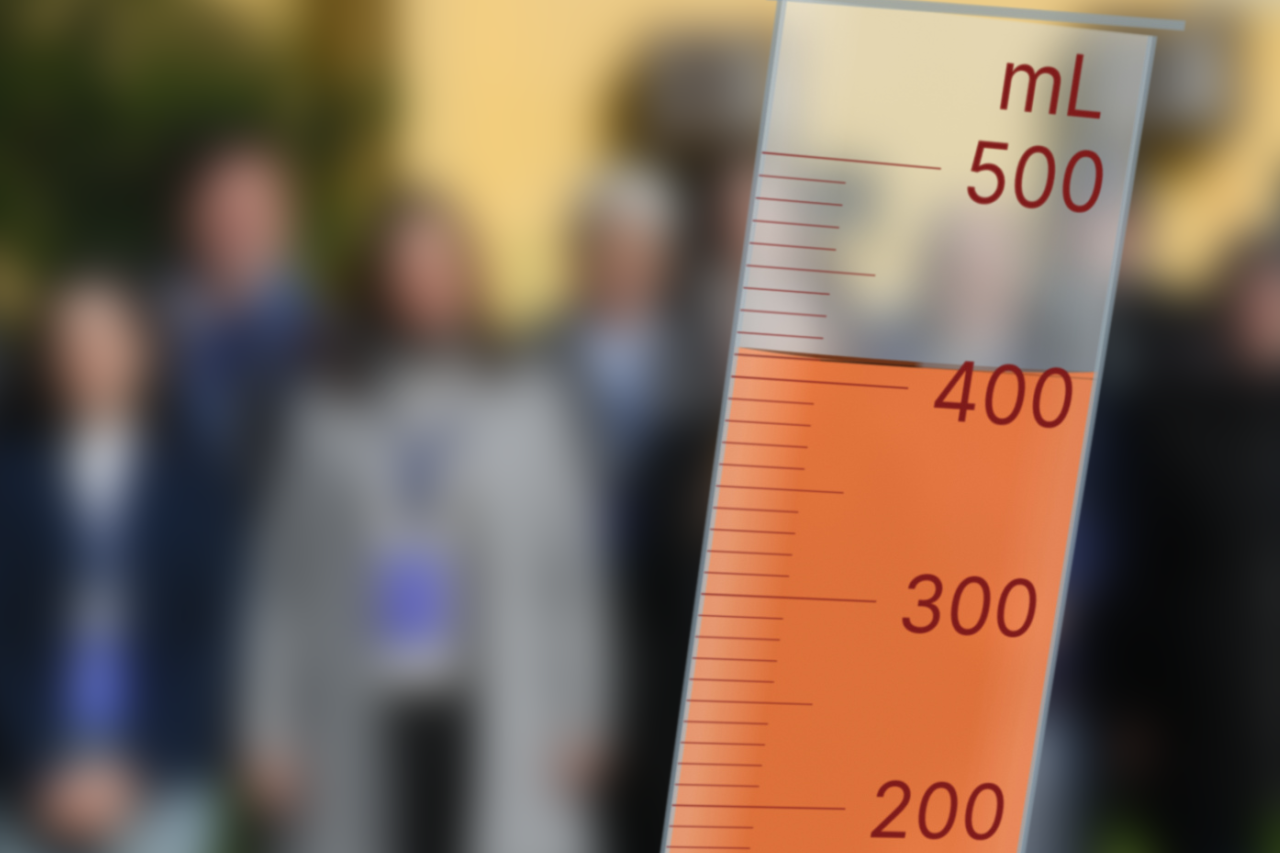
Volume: 410mL
